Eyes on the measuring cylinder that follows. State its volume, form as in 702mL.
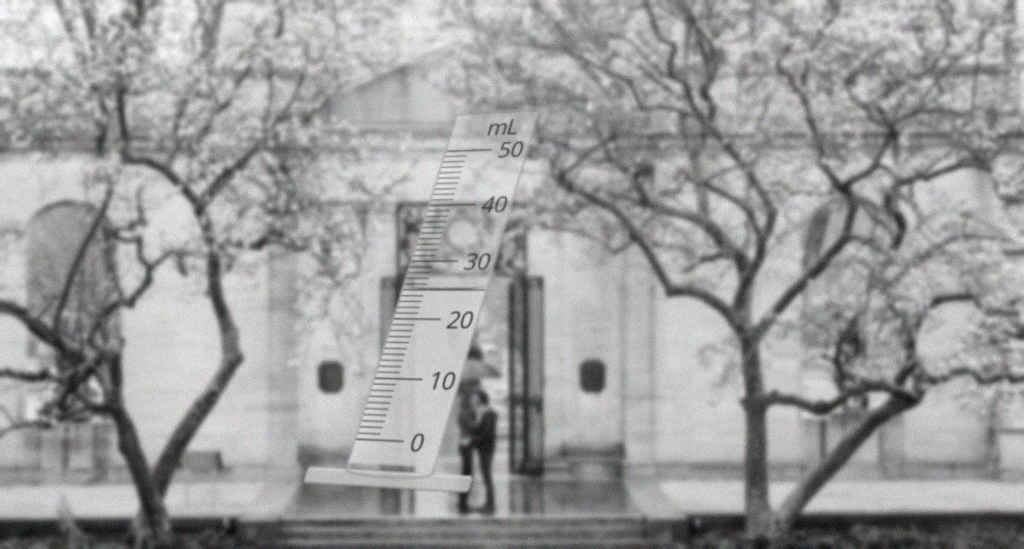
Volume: 25mL
